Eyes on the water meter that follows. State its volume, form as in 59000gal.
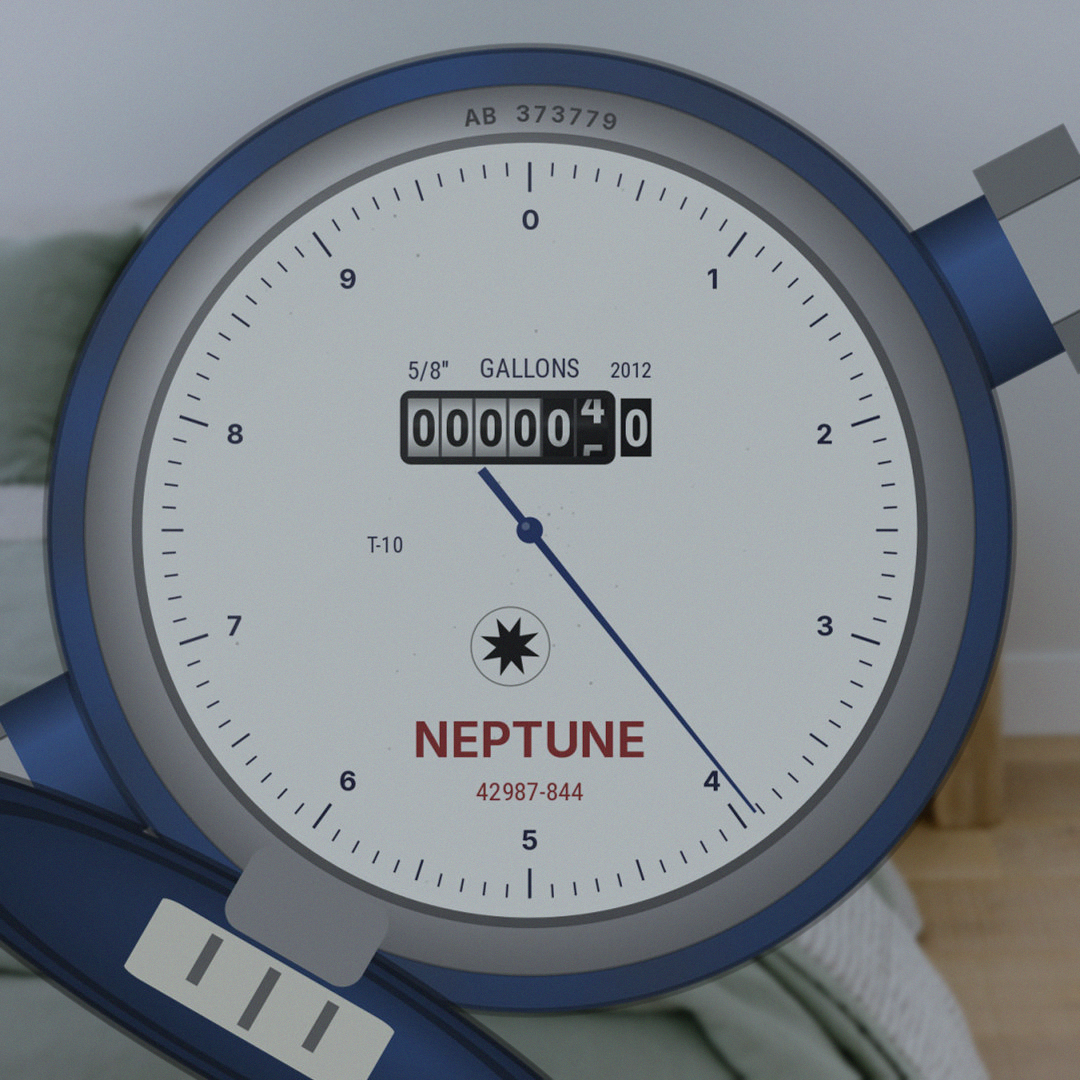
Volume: 43.9gal
